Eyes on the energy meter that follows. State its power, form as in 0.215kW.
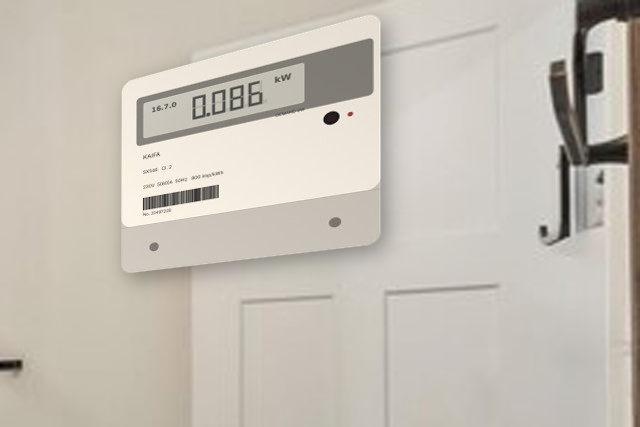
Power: 0.086kW
